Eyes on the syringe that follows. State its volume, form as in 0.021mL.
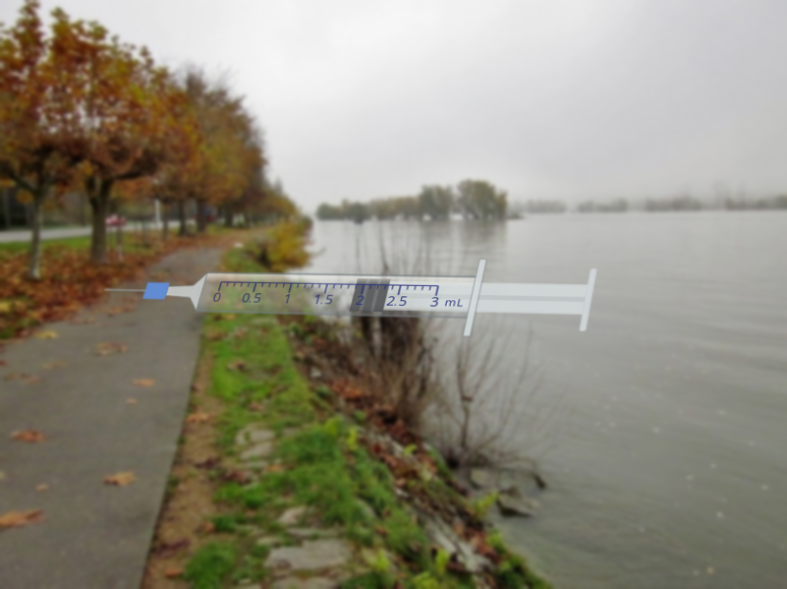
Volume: 1.9mL
